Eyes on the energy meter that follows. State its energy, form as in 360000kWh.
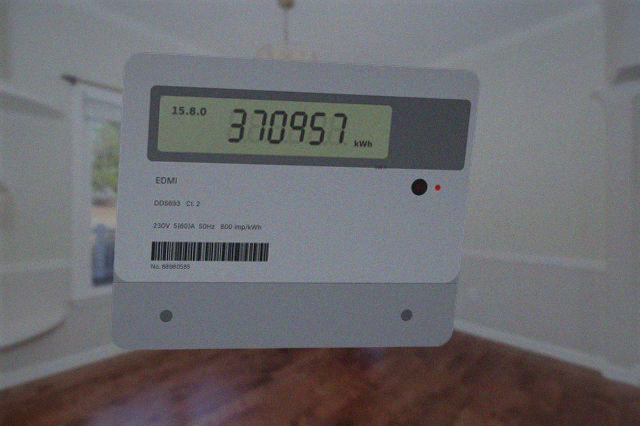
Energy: 370957kWh
